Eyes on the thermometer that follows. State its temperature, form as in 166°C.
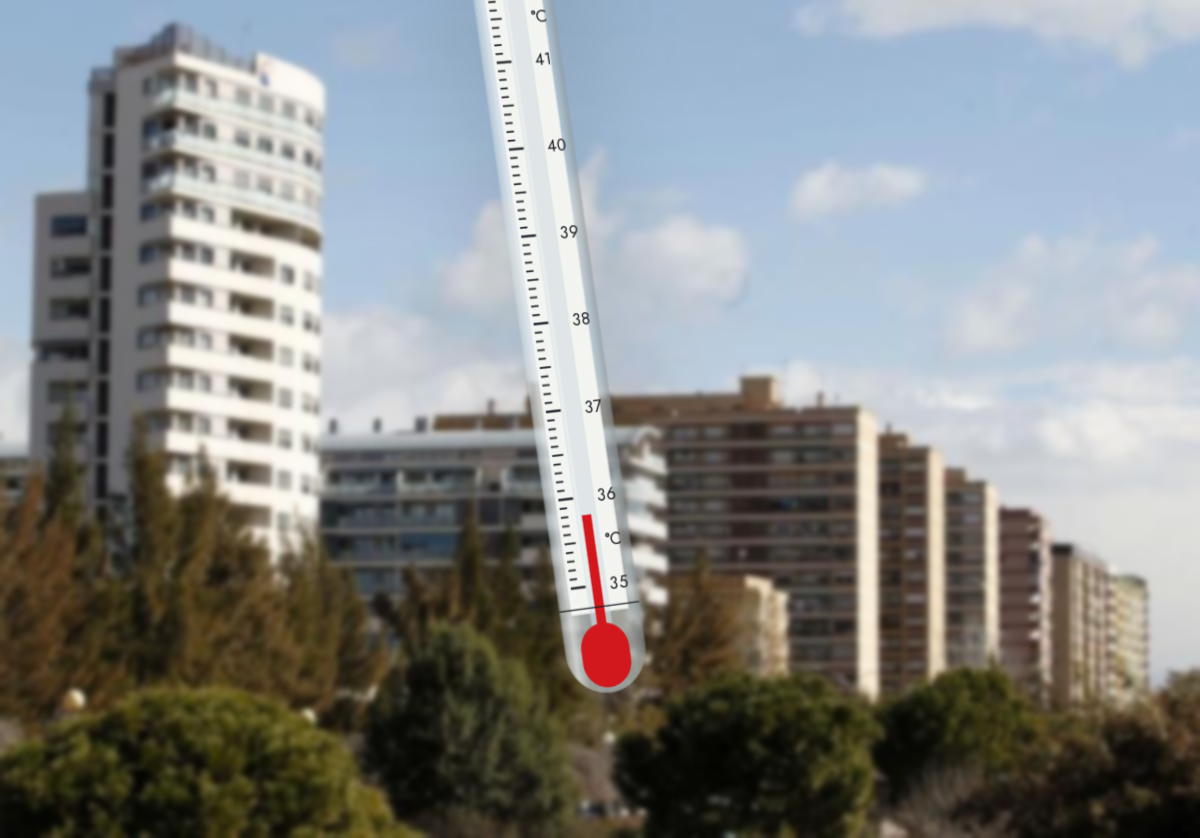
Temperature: 35.8°C
